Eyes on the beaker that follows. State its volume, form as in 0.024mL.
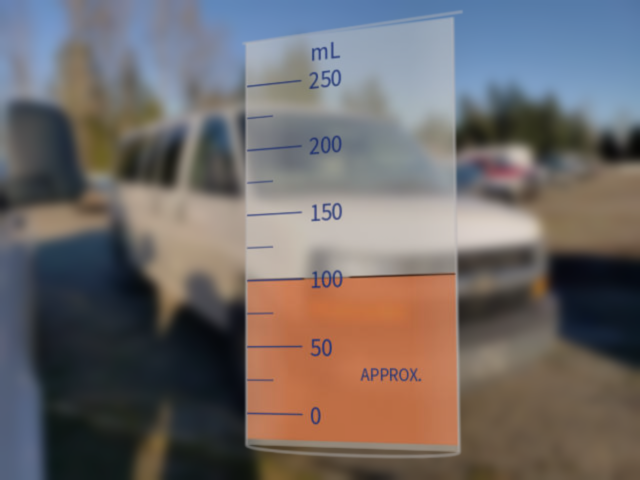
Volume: 100mL
